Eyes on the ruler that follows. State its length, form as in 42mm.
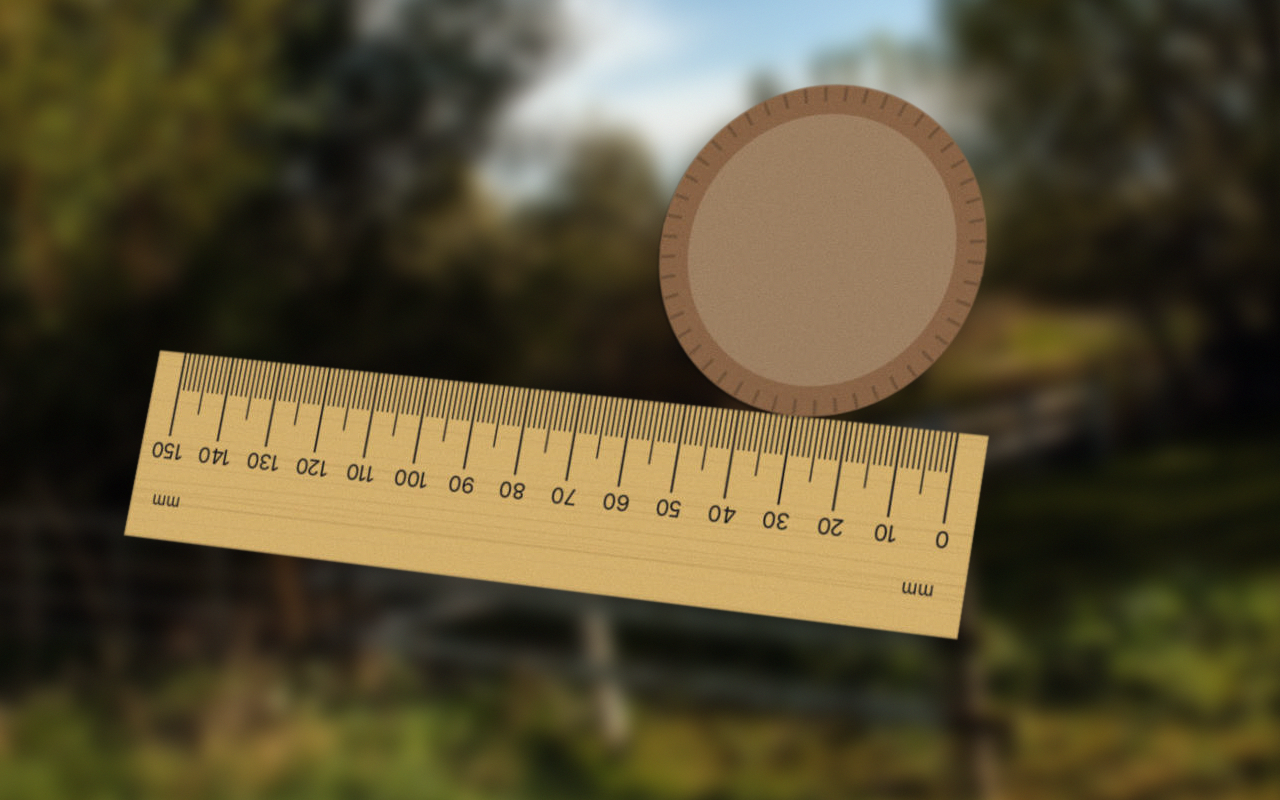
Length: 60mm
